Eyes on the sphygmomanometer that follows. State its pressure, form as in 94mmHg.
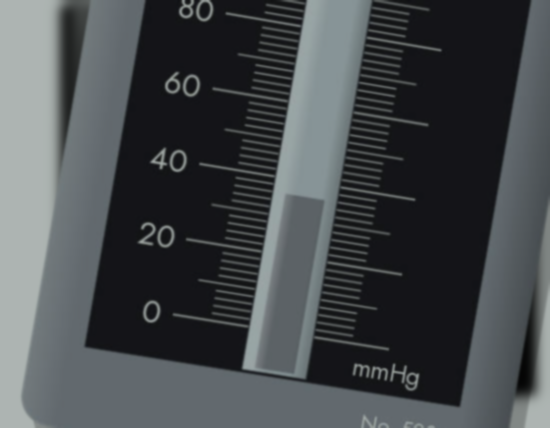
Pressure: 36mmHg
